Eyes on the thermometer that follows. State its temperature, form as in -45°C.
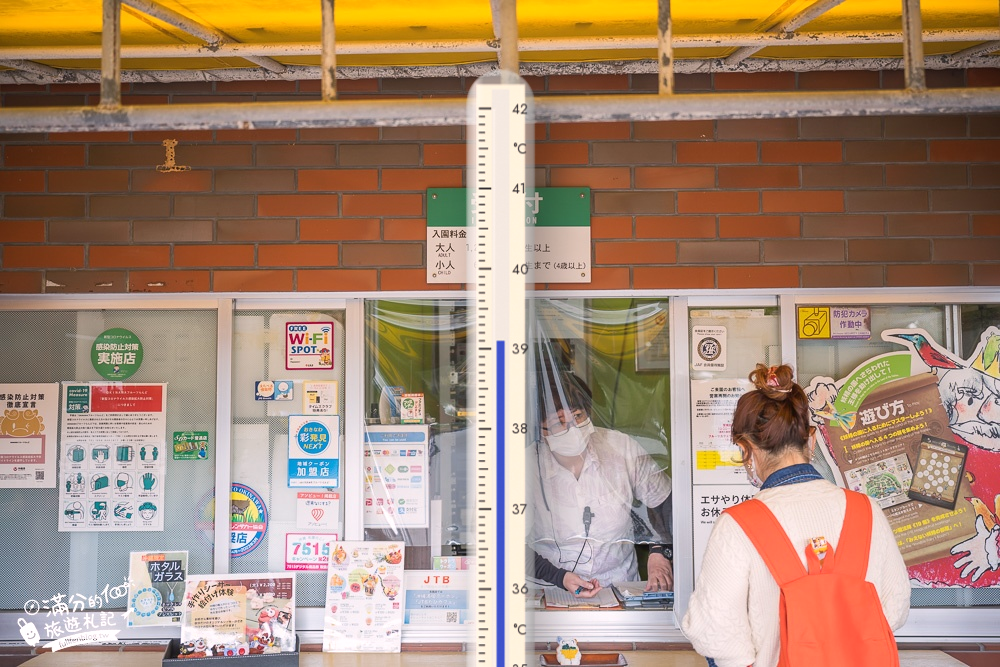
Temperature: 39.1°C
